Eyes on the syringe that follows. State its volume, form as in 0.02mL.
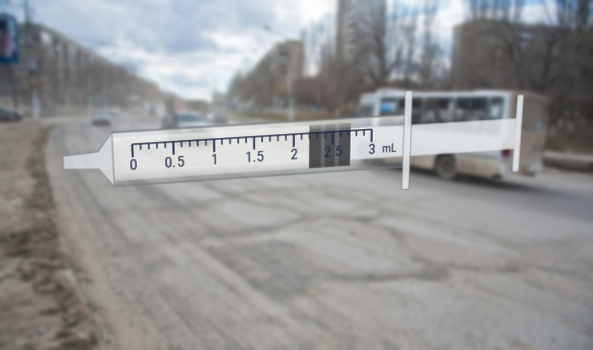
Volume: 2.2mL
